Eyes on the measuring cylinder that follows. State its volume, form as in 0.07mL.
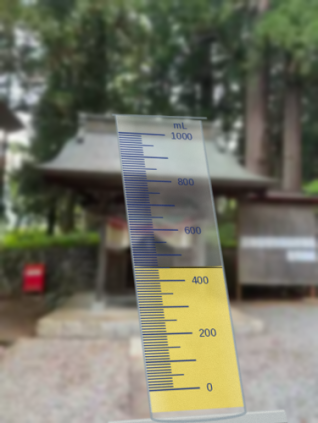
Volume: 450mL
